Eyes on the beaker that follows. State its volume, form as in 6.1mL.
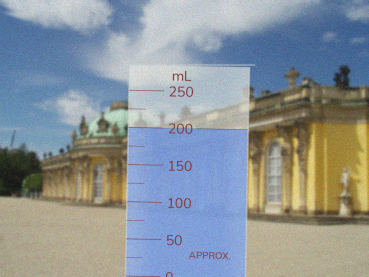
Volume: 200mL
